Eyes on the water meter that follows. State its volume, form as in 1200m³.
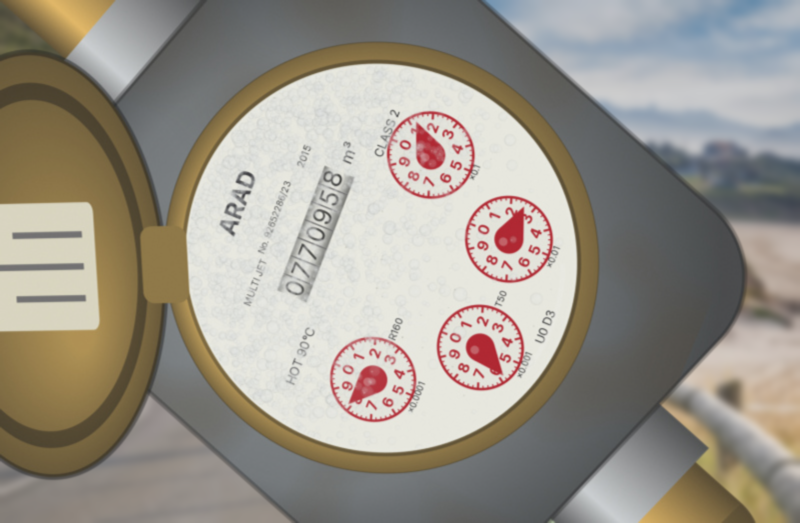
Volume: 770958.1258m³
